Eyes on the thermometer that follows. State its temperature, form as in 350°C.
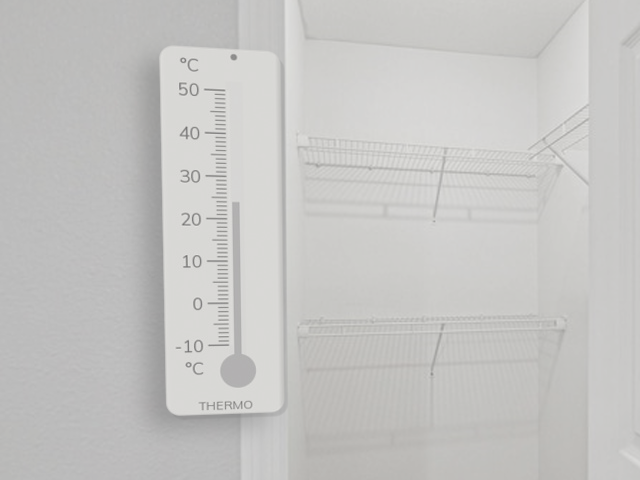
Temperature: 24°C
